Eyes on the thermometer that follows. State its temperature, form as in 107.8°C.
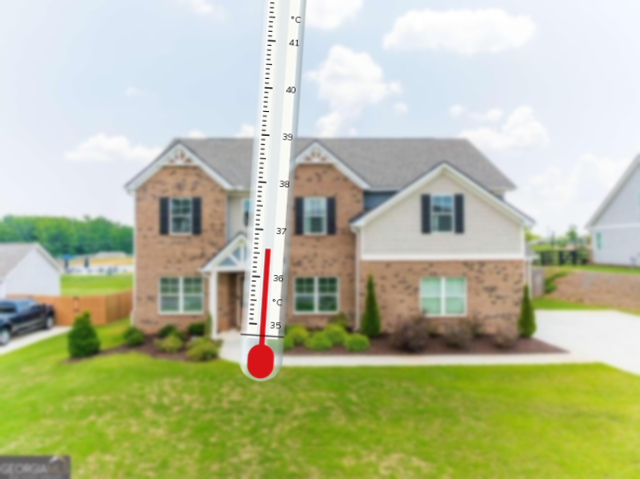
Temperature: 36.6°C
